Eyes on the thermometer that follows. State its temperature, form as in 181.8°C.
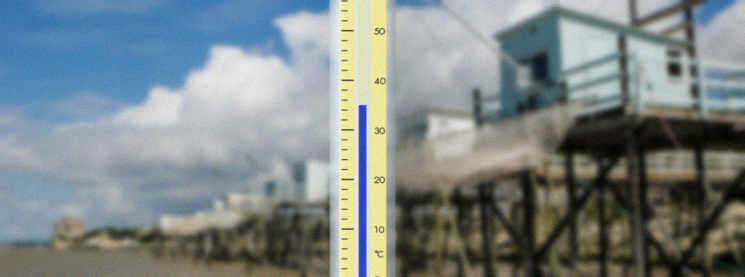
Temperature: 35°C
